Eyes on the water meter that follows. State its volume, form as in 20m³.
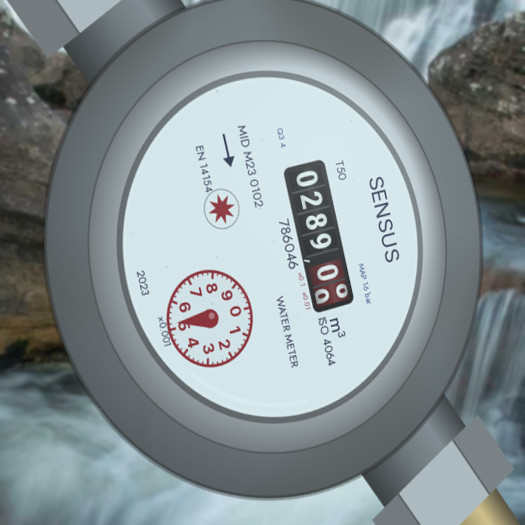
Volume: 289.085m³
